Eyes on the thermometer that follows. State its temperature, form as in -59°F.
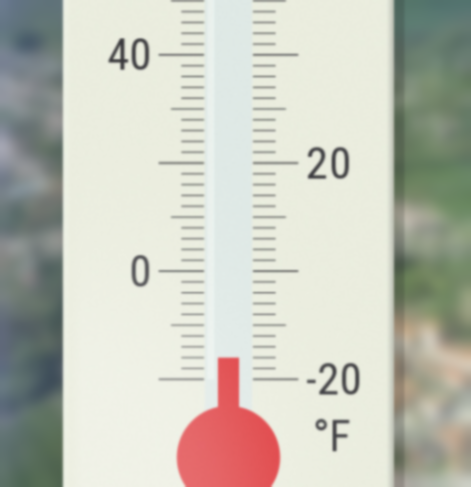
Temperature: -16°F
